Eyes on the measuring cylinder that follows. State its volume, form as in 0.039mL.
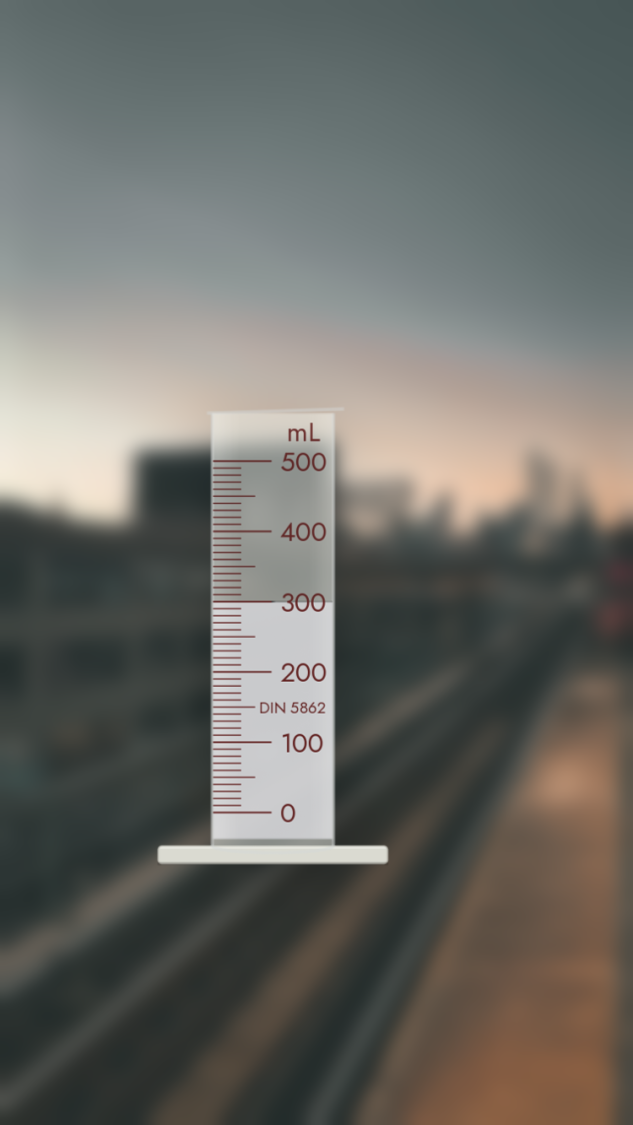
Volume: 300mL
